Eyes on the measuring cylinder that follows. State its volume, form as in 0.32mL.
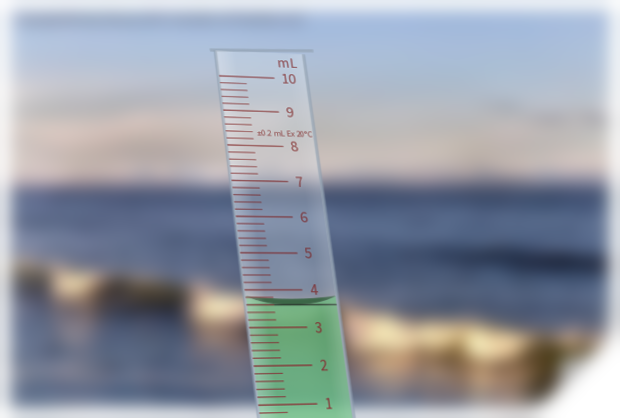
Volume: 3.6mL
